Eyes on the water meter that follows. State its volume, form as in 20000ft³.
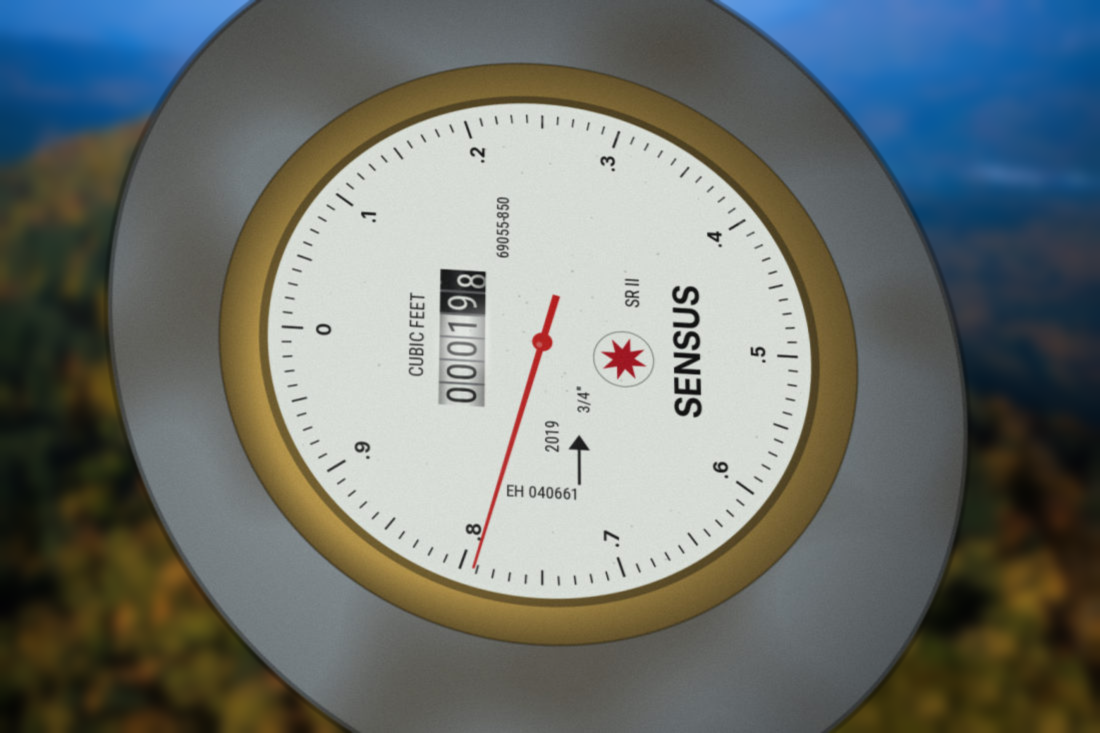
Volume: 197.79ft³
